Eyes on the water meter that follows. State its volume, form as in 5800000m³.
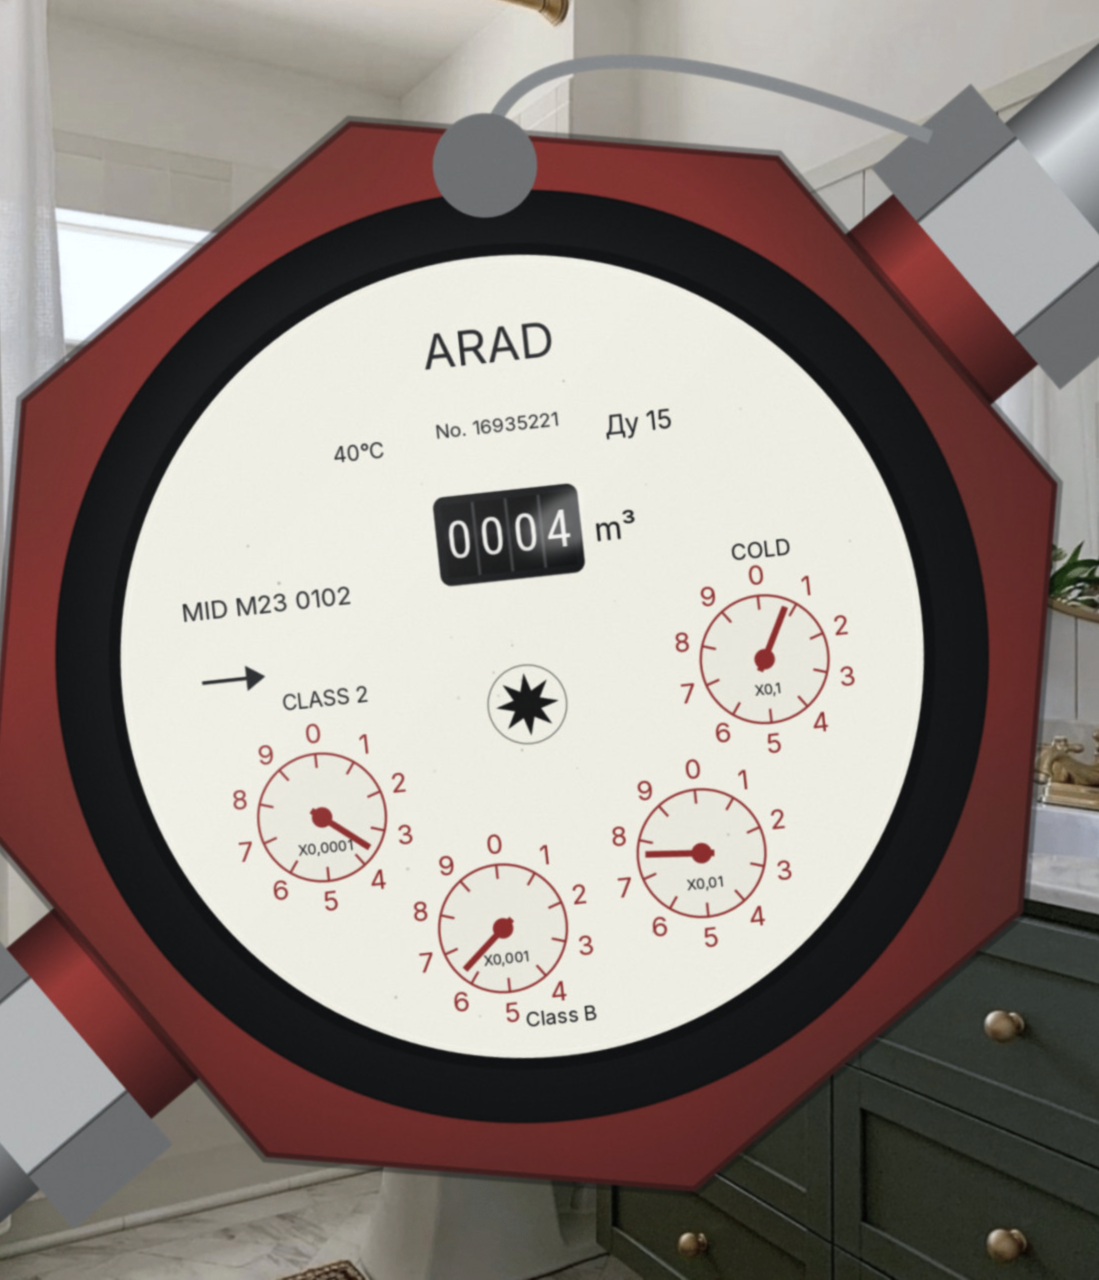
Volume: 4.0763m³
